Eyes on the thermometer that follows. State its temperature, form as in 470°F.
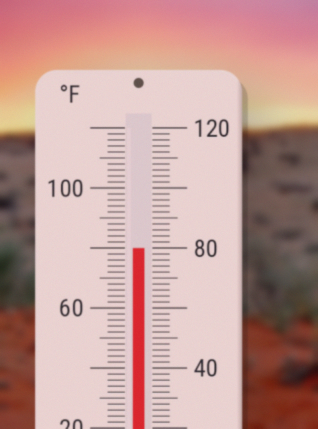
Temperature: 80°F
